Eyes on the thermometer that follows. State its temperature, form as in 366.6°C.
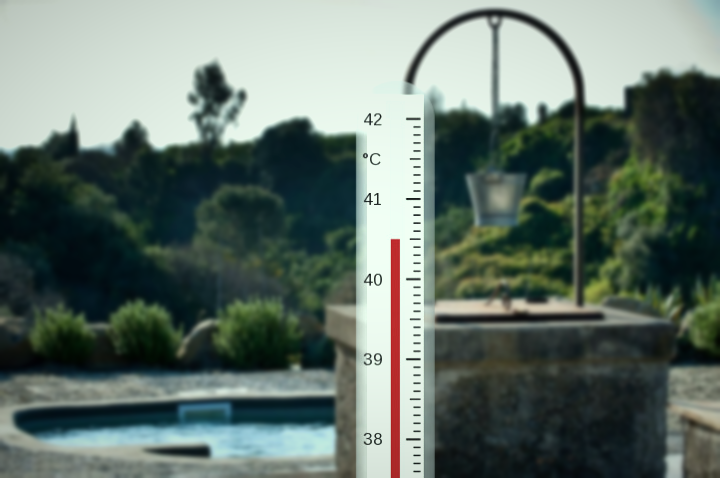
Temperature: 40.5°C
